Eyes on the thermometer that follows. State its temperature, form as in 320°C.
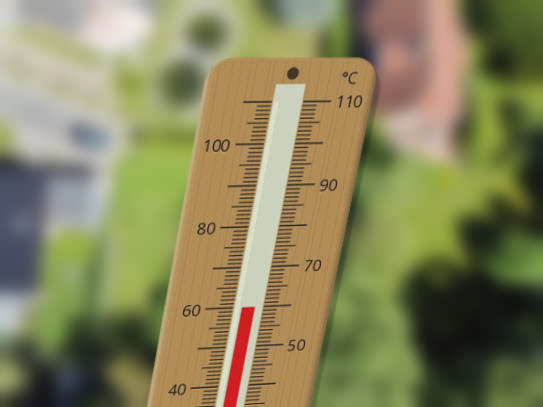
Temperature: 60°C
